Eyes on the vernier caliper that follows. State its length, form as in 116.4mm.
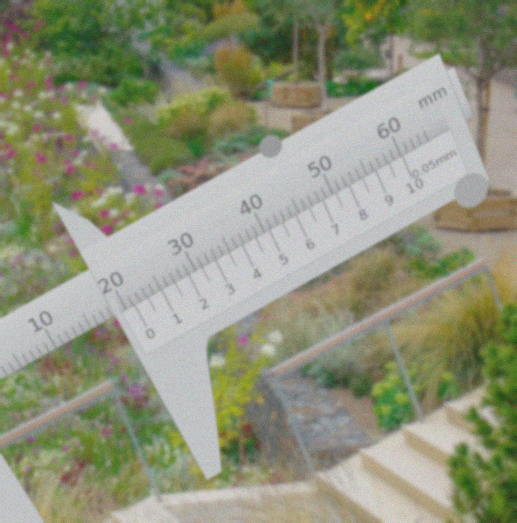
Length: 21.2mm
